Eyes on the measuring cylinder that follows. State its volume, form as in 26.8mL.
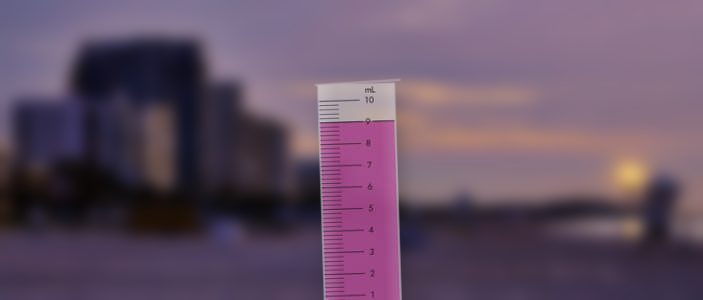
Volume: 9mL
